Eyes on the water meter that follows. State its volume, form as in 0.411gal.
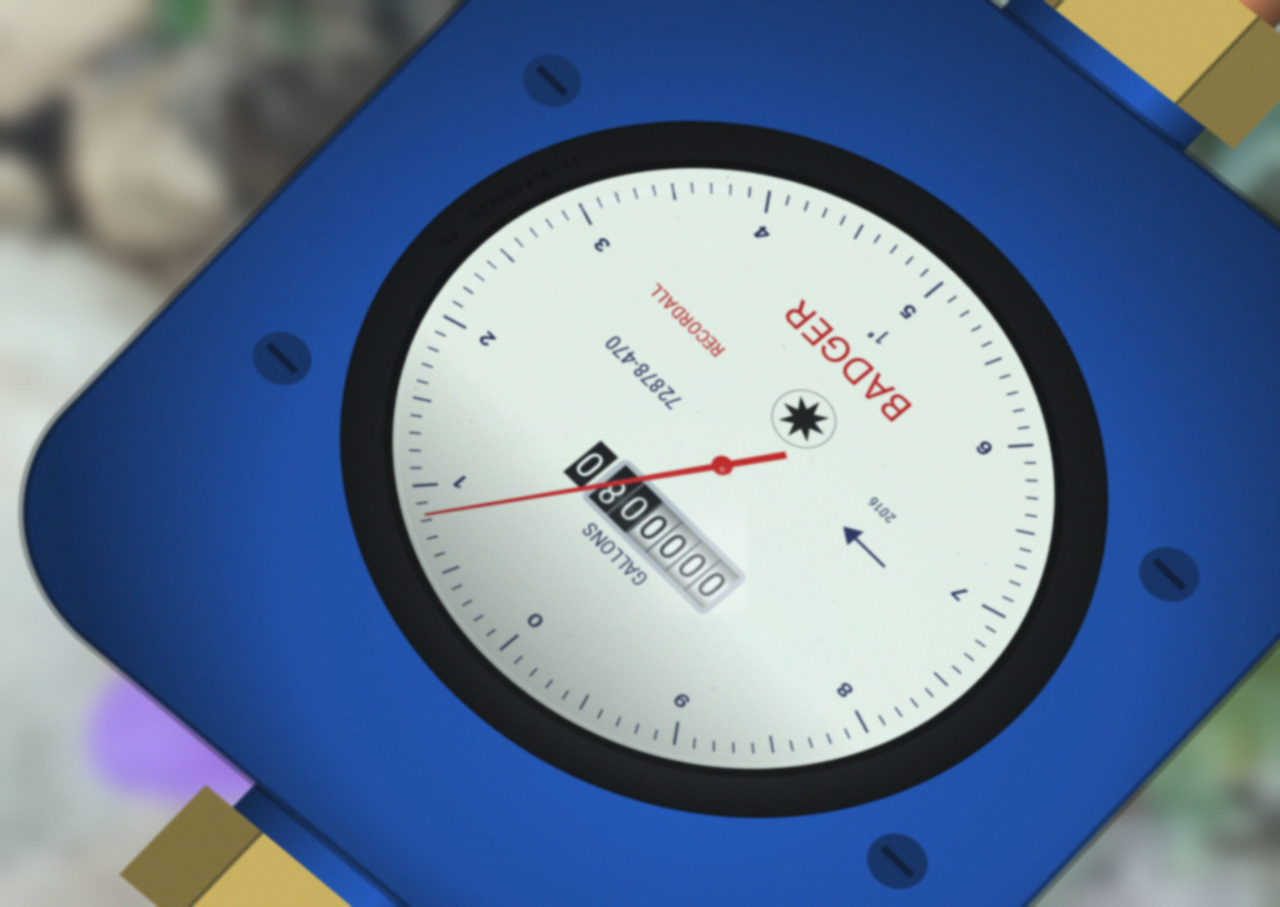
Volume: 80.8gal
